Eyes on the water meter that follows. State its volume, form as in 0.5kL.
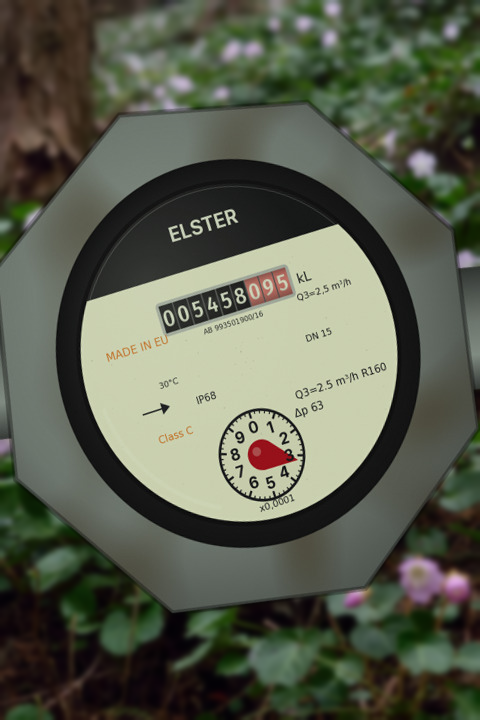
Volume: 5458.0953kL
